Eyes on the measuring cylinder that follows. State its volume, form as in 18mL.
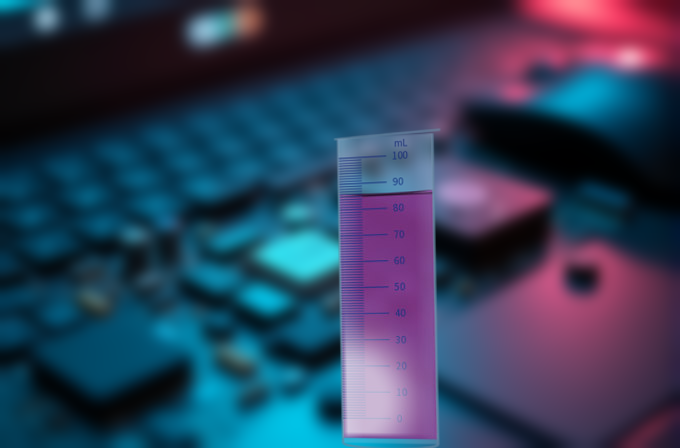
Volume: 85mL
